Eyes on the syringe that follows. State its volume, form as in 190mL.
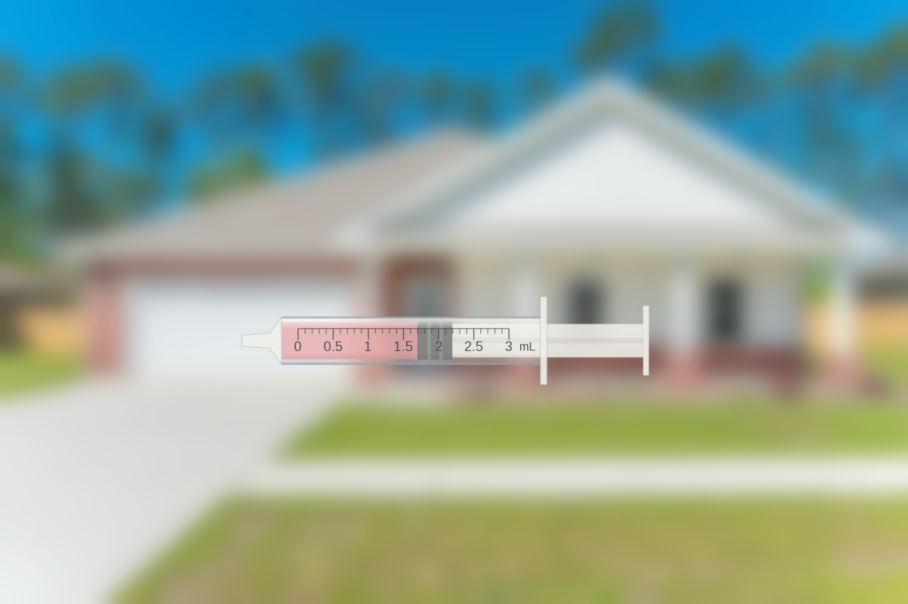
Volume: 1.7mL
